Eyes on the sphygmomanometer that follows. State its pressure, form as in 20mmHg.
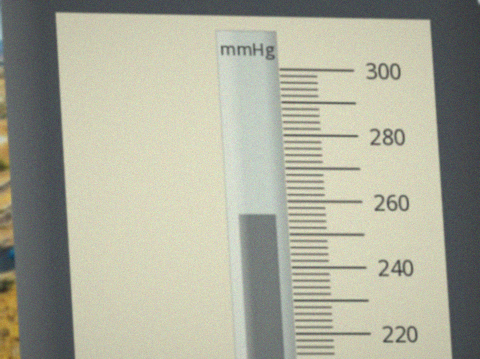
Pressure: 256mmHg
